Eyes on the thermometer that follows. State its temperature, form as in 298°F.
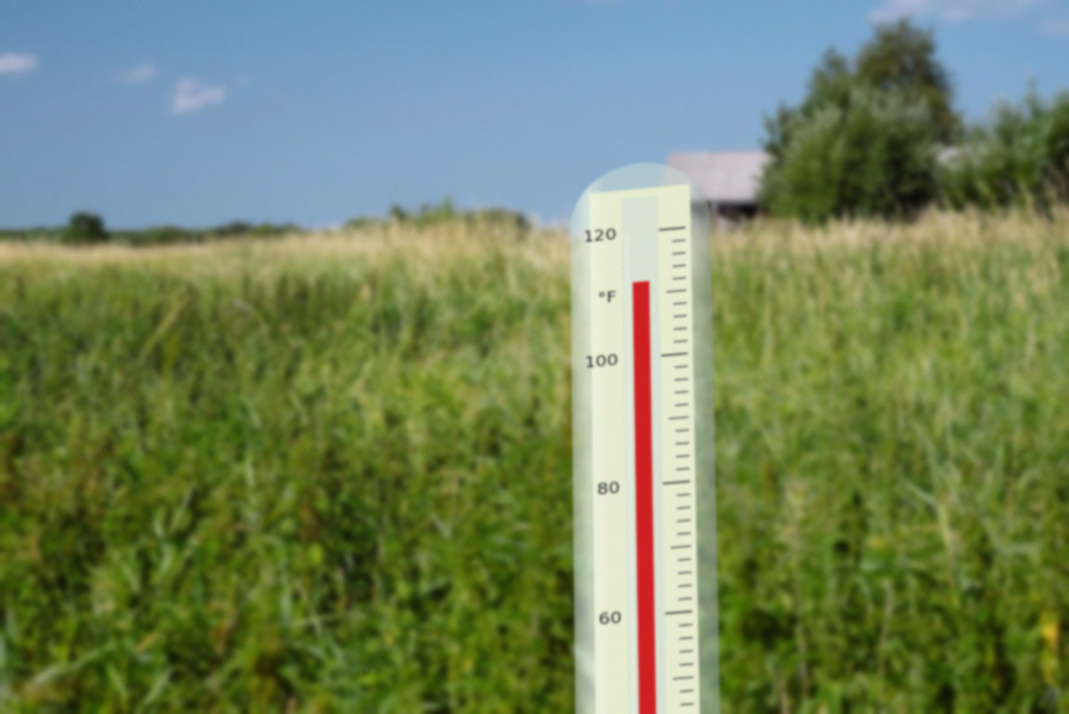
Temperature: 112°F
